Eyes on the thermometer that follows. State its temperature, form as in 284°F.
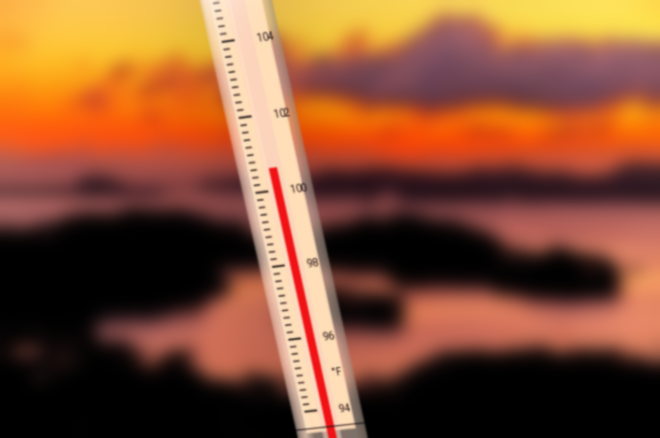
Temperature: 100.6°F
